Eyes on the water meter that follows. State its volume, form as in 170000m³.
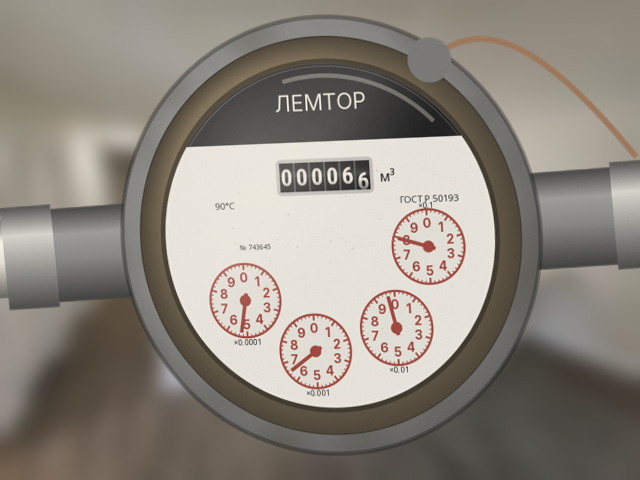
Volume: 65.7965m³
